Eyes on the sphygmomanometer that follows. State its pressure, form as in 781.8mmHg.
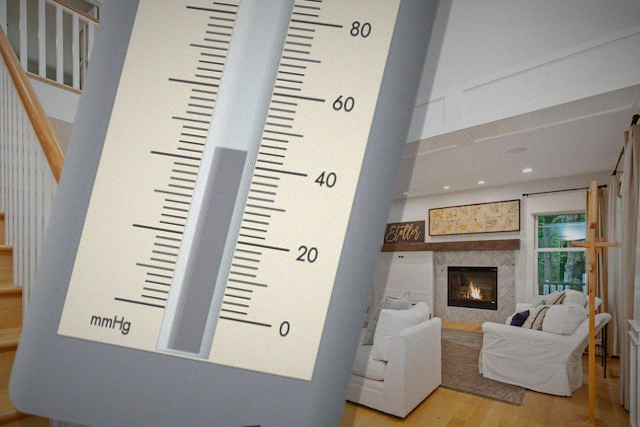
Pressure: 44mmHg
